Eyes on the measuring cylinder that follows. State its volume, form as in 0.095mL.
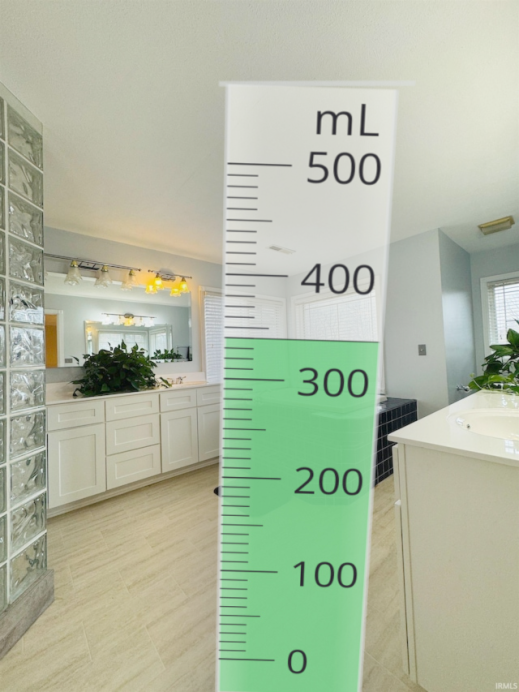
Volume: 340mL
